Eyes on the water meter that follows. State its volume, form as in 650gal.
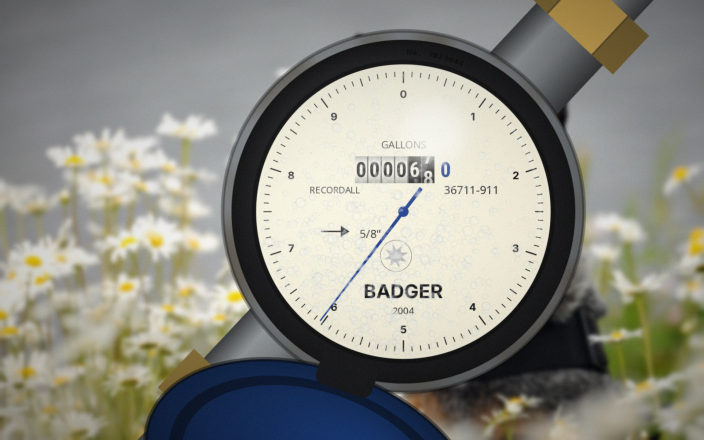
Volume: 676.0gal
